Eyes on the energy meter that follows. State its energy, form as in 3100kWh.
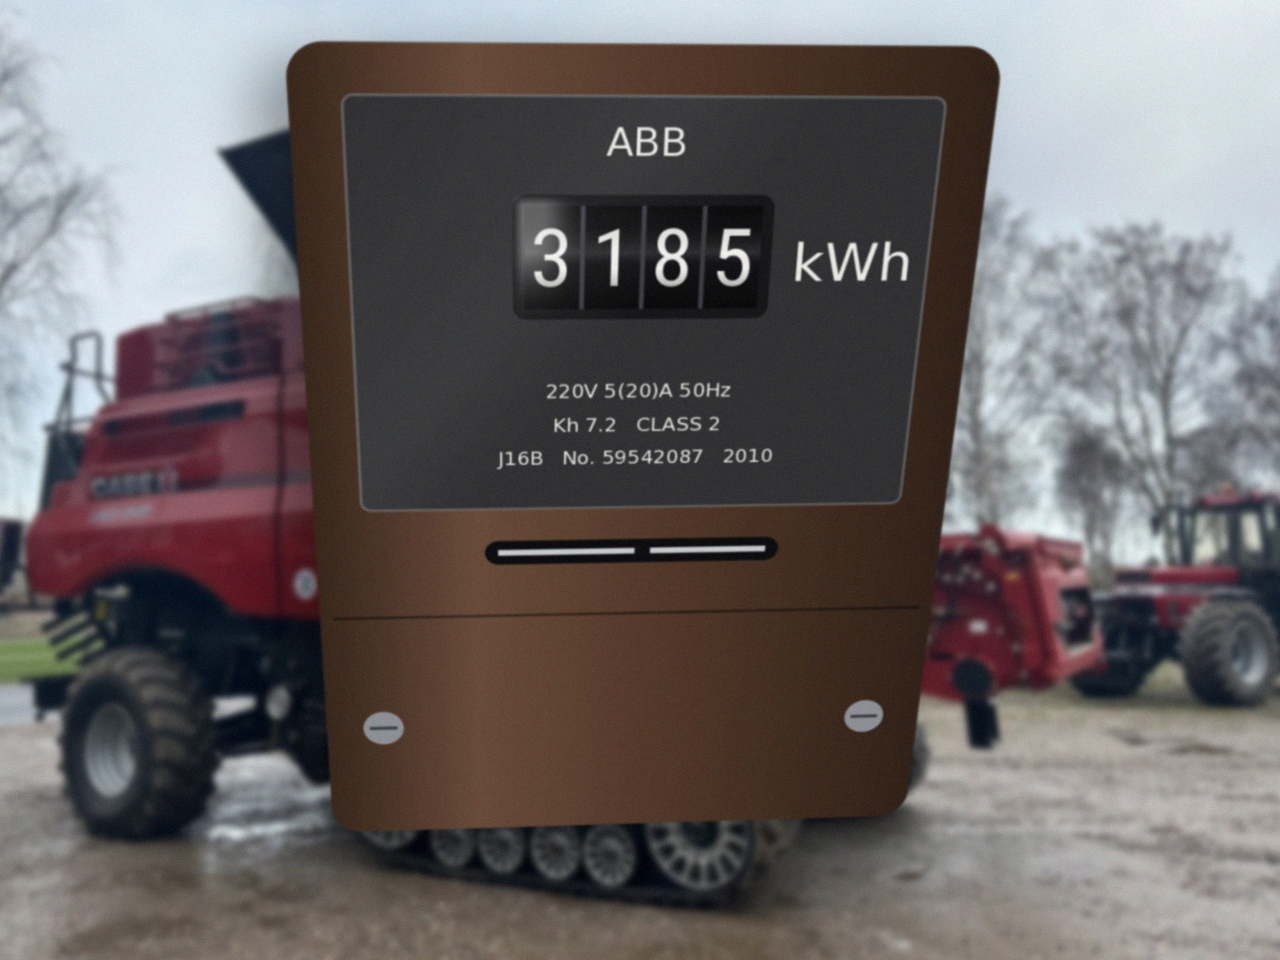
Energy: 3185kWh
